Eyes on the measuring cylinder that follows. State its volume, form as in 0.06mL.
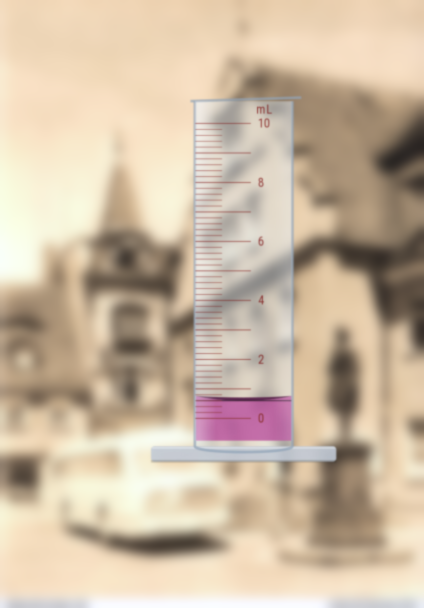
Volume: 0.6mL
